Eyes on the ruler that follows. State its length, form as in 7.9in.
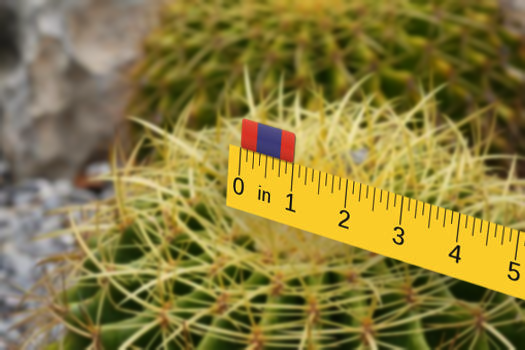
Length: 1in
